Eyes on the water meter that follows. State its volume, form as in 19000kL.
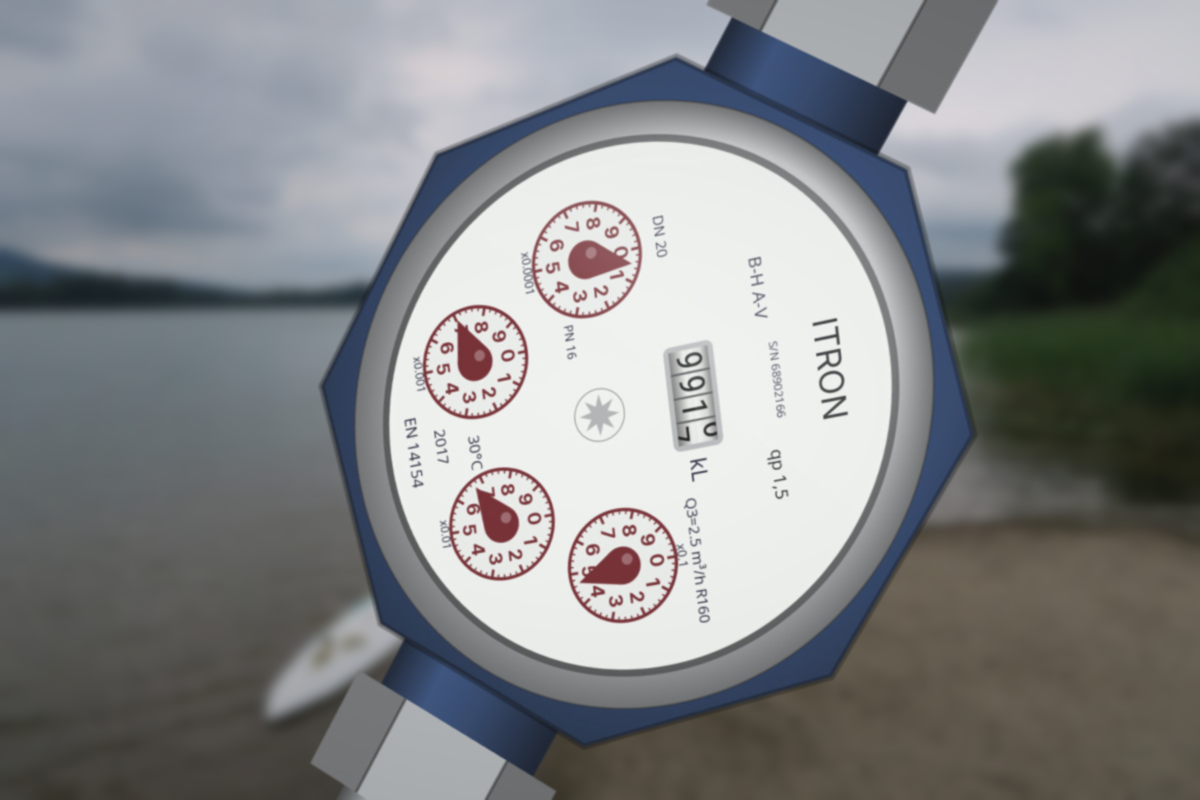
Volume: 9916.4670kL
